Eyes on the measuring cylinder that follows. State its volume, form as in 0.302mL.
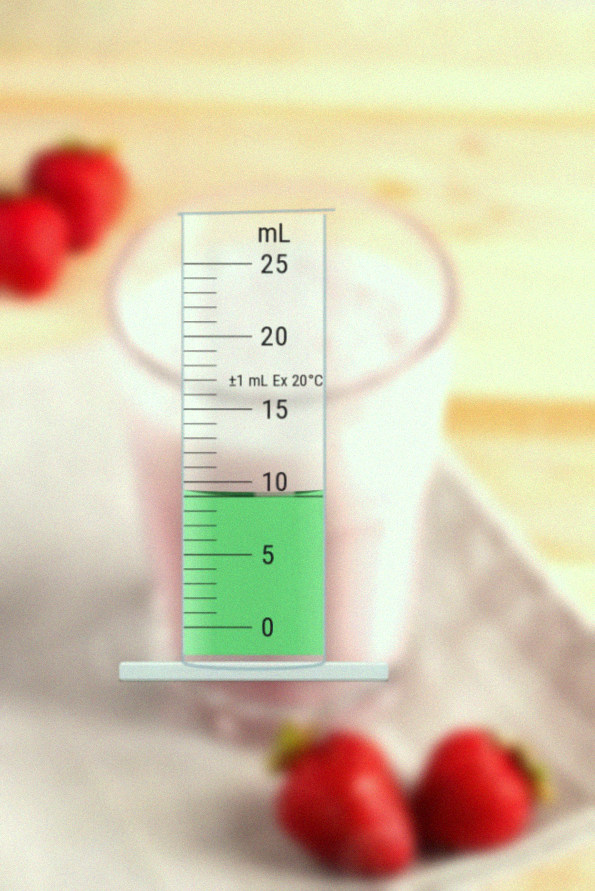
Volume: 9mL
